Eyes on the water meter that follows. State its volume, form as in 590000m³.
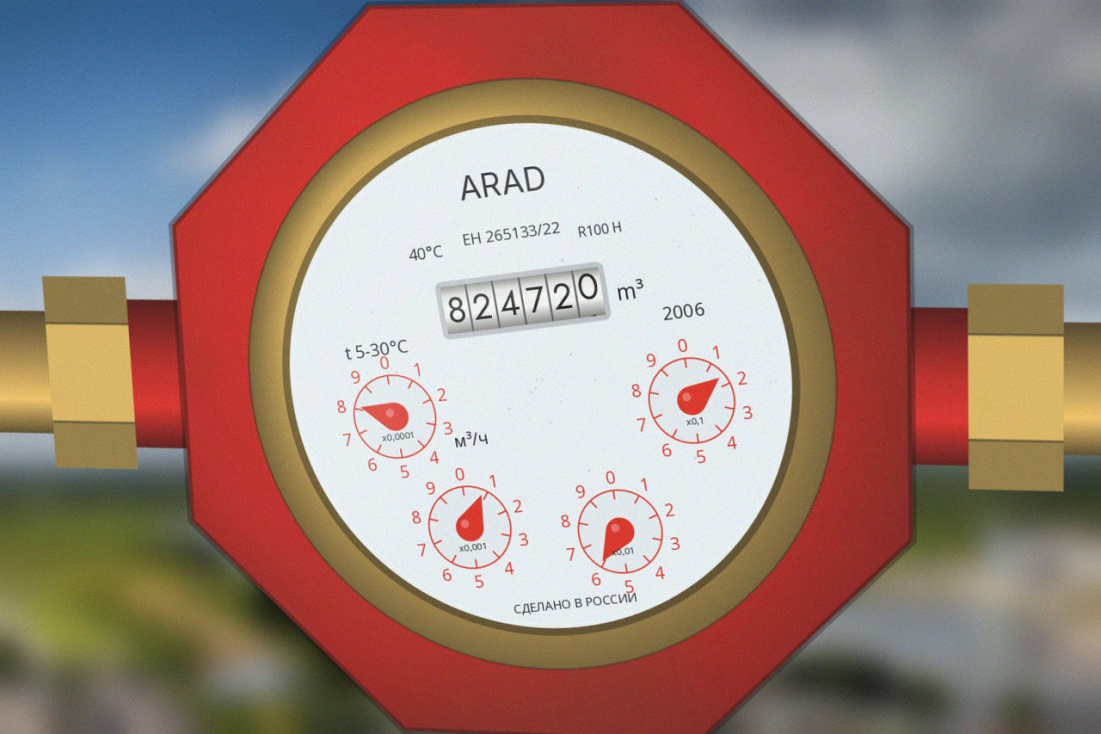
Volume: 824720.1608m³
